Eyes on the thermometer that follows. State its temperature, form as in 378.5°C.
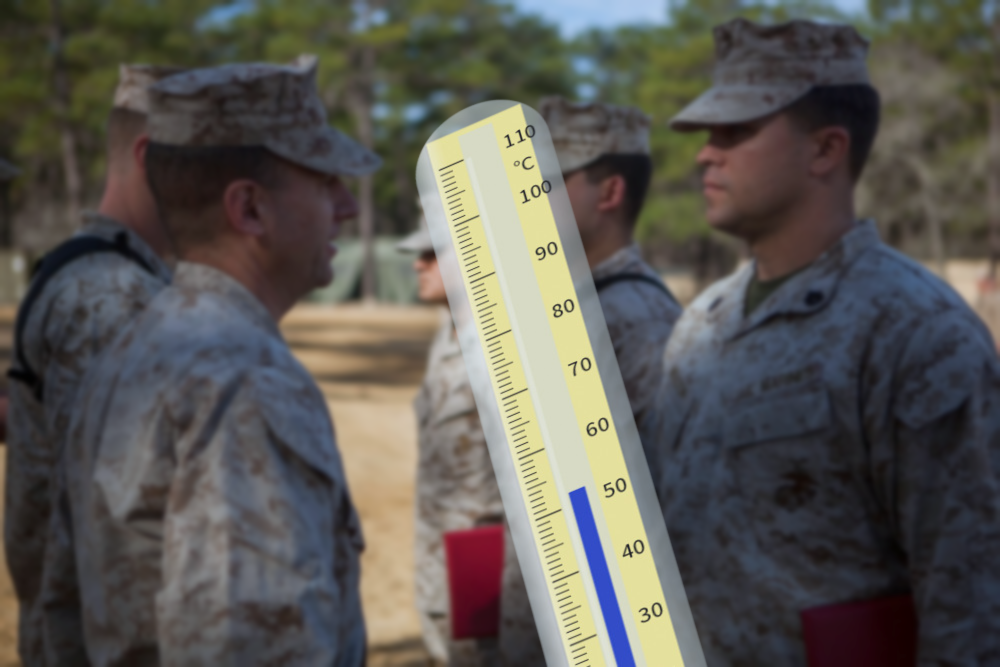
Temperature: 52°C
